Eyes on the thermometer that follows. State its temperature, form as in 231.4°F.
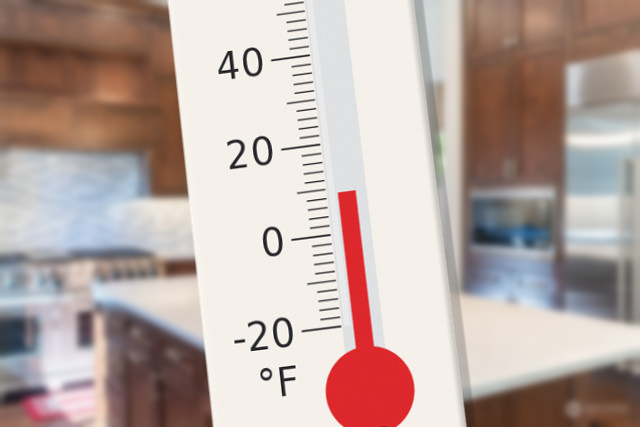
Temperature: 9°F
